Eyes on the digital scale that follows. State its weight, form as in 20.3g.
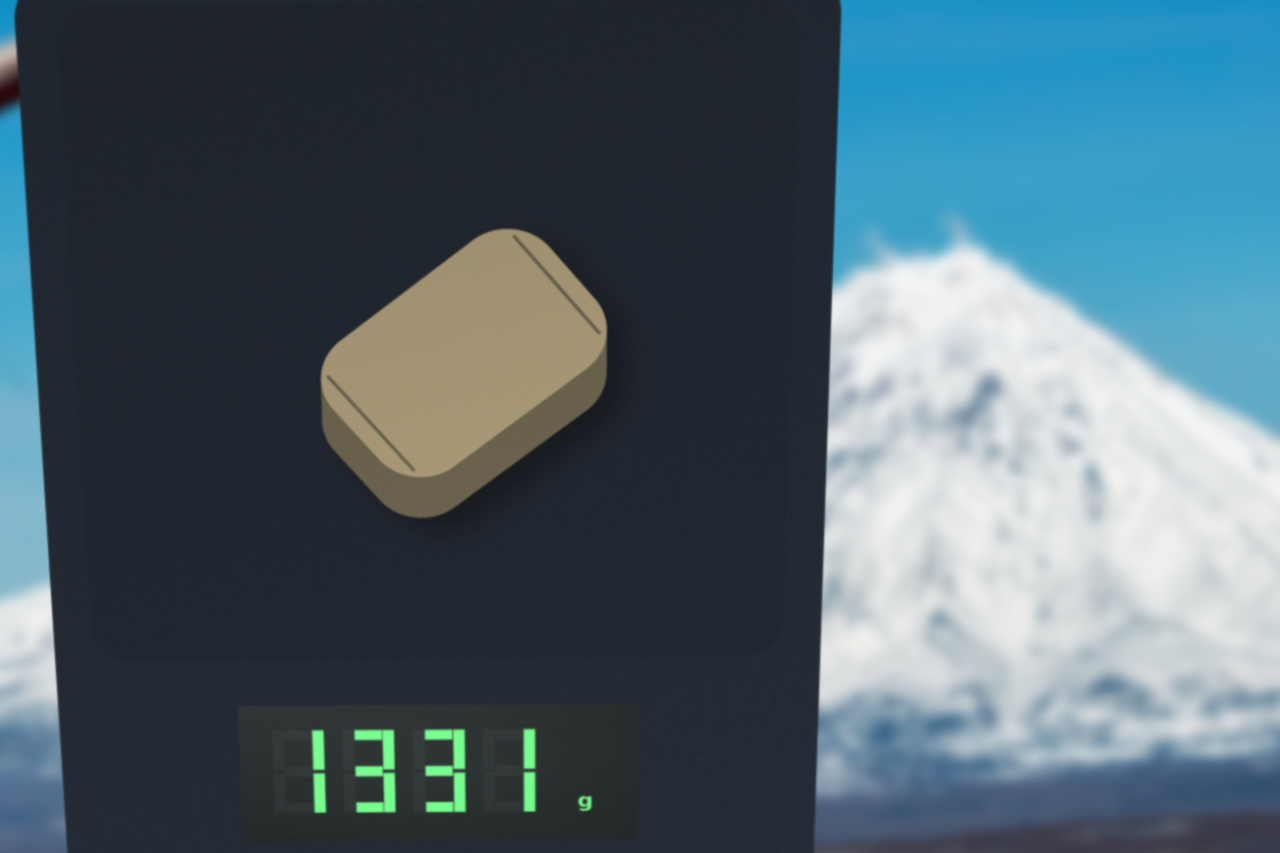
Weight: 1331g
